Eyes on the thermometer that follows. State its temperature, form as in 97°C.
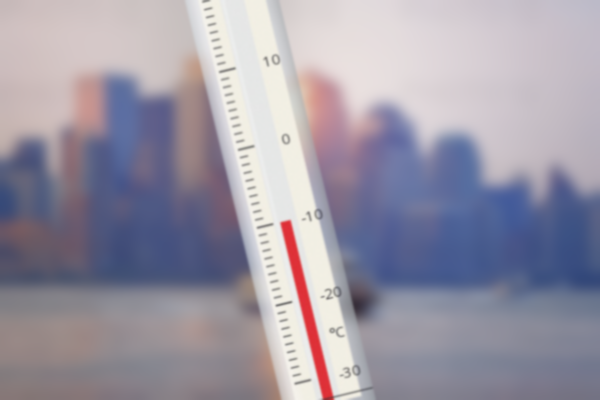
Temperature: -10°C
